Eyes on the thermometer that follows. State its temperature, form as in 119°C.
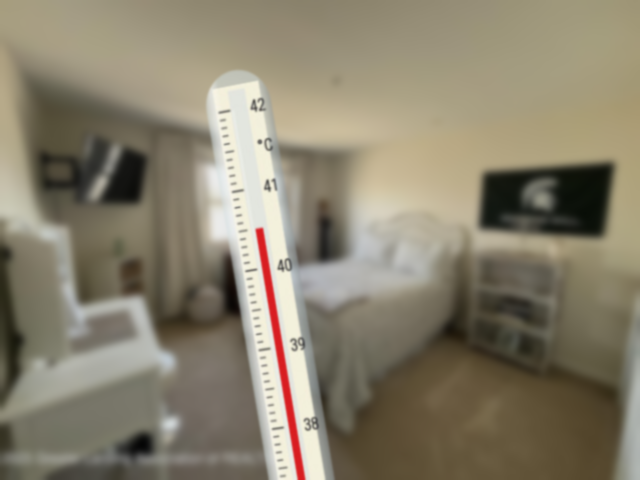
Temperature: 40.5°C
